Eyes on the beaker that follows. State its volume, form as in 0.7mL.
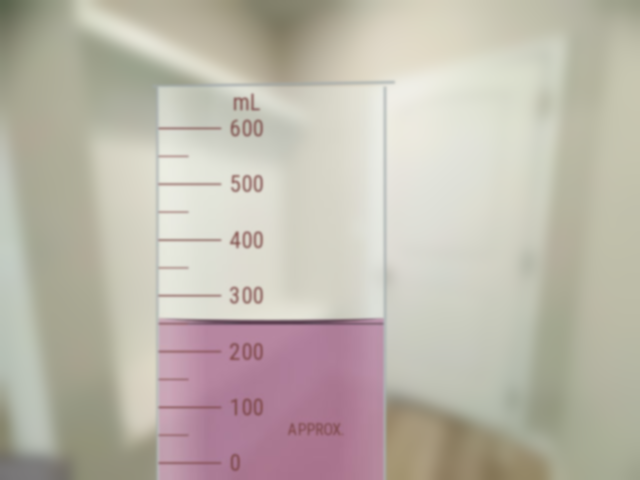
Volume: 250mL
